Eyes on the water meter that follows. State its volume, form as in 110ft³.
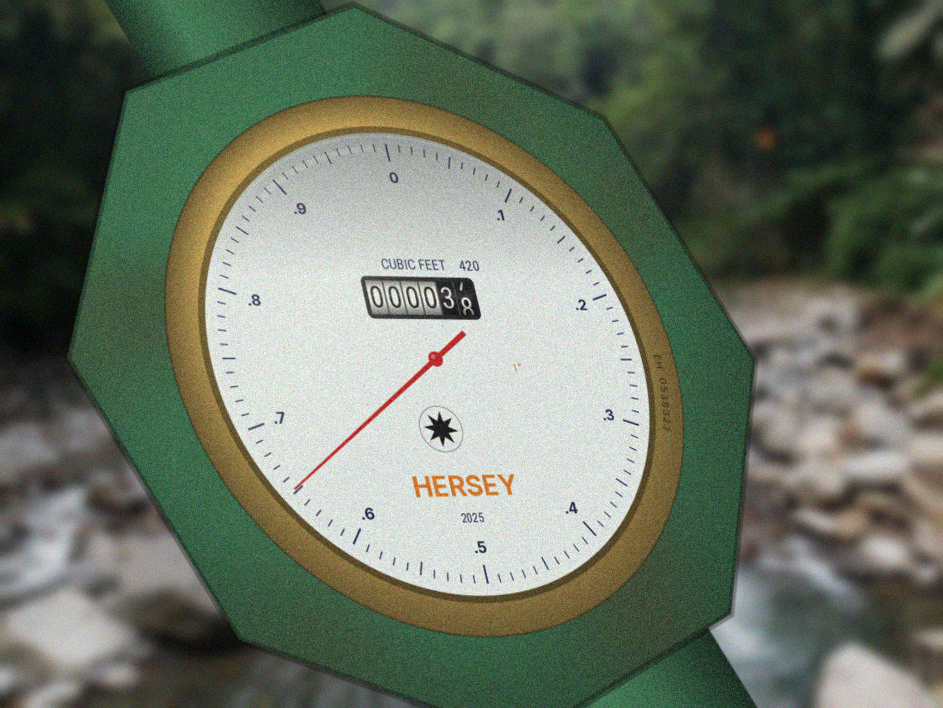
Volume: 37.65ft³
